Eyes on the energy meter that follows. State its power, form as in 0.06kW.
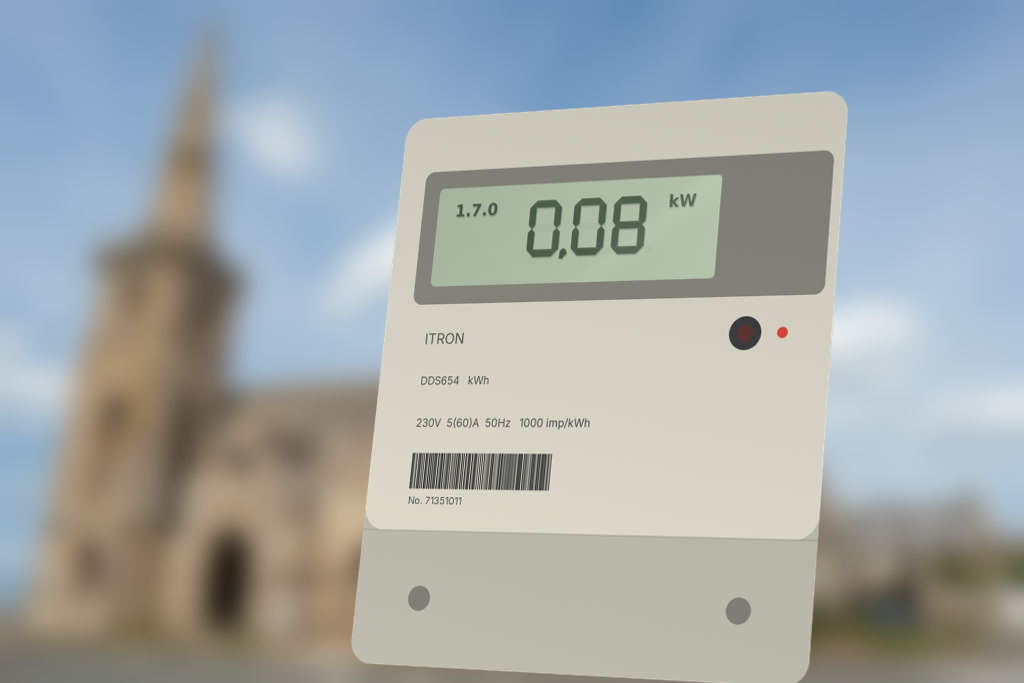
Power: 0.08kW
